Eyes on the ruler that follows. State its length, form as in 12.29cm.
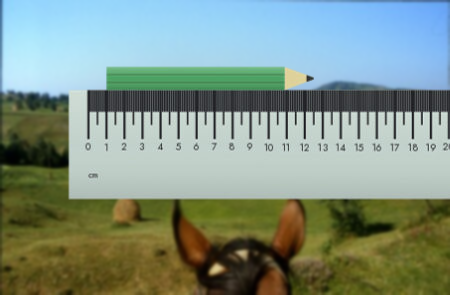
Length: 11.5cm
